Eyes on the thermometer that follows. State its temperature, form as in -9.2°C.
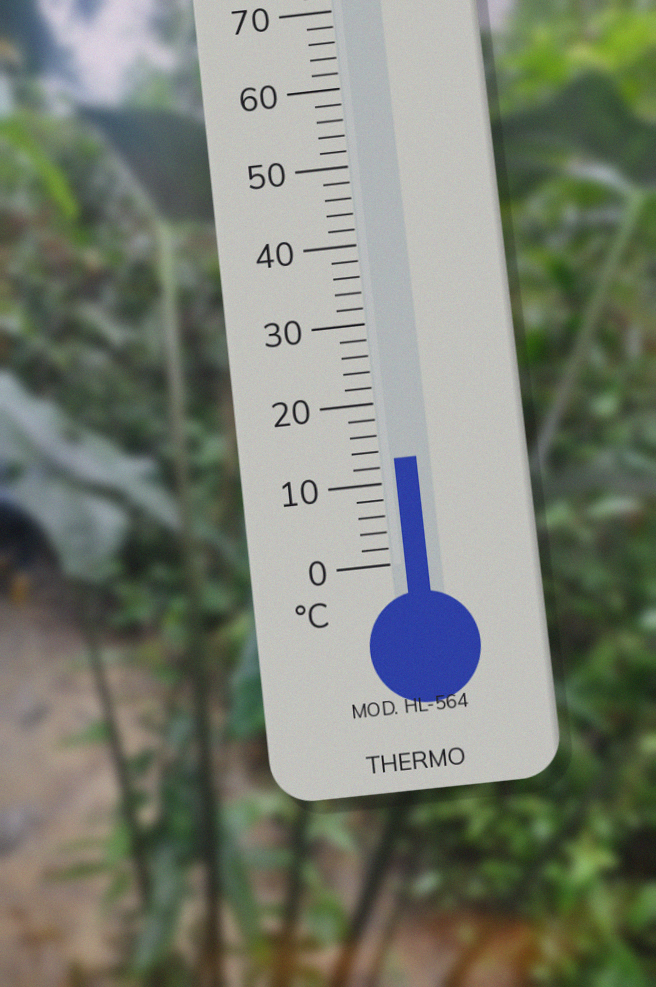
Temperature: 13°C
